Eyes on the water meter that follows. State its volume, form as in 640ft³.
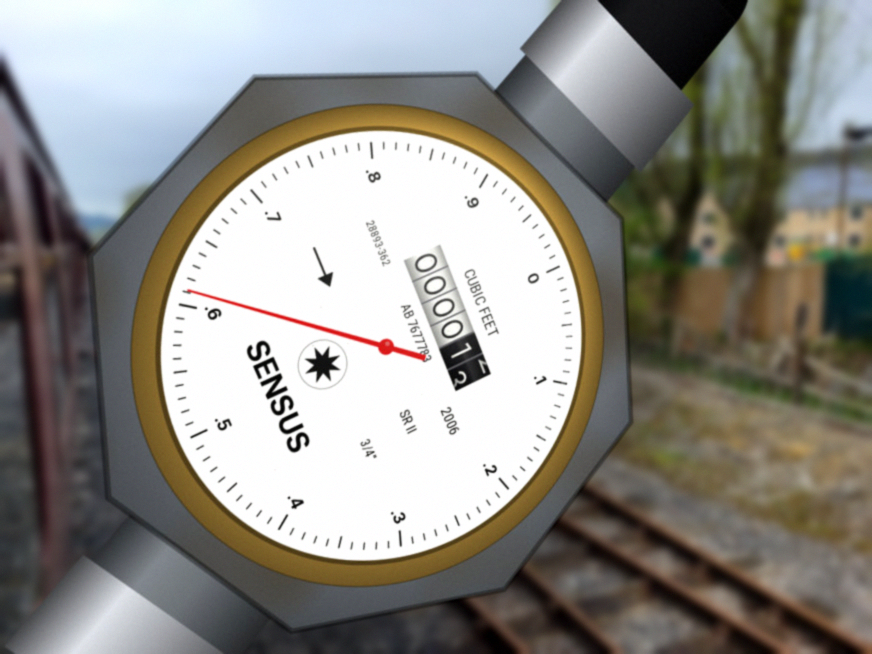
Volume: 12.61ft³
